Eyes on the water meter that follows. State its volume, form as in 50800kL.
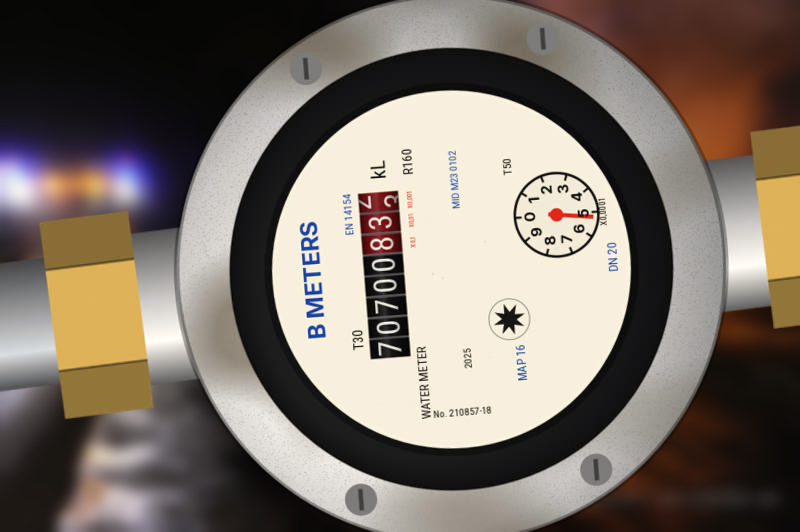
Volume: 70700.8325kL
